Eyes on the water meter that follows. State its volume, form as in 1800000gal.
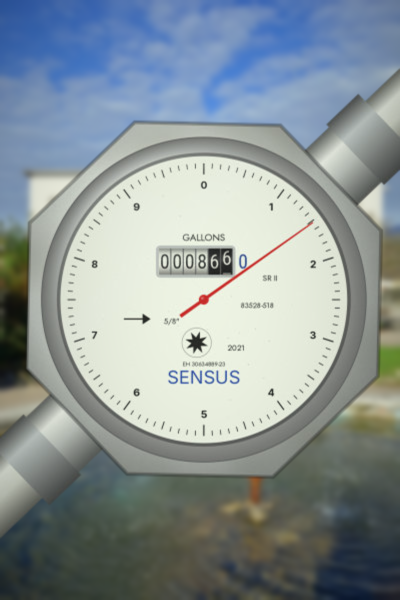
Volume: 8661.5gal
